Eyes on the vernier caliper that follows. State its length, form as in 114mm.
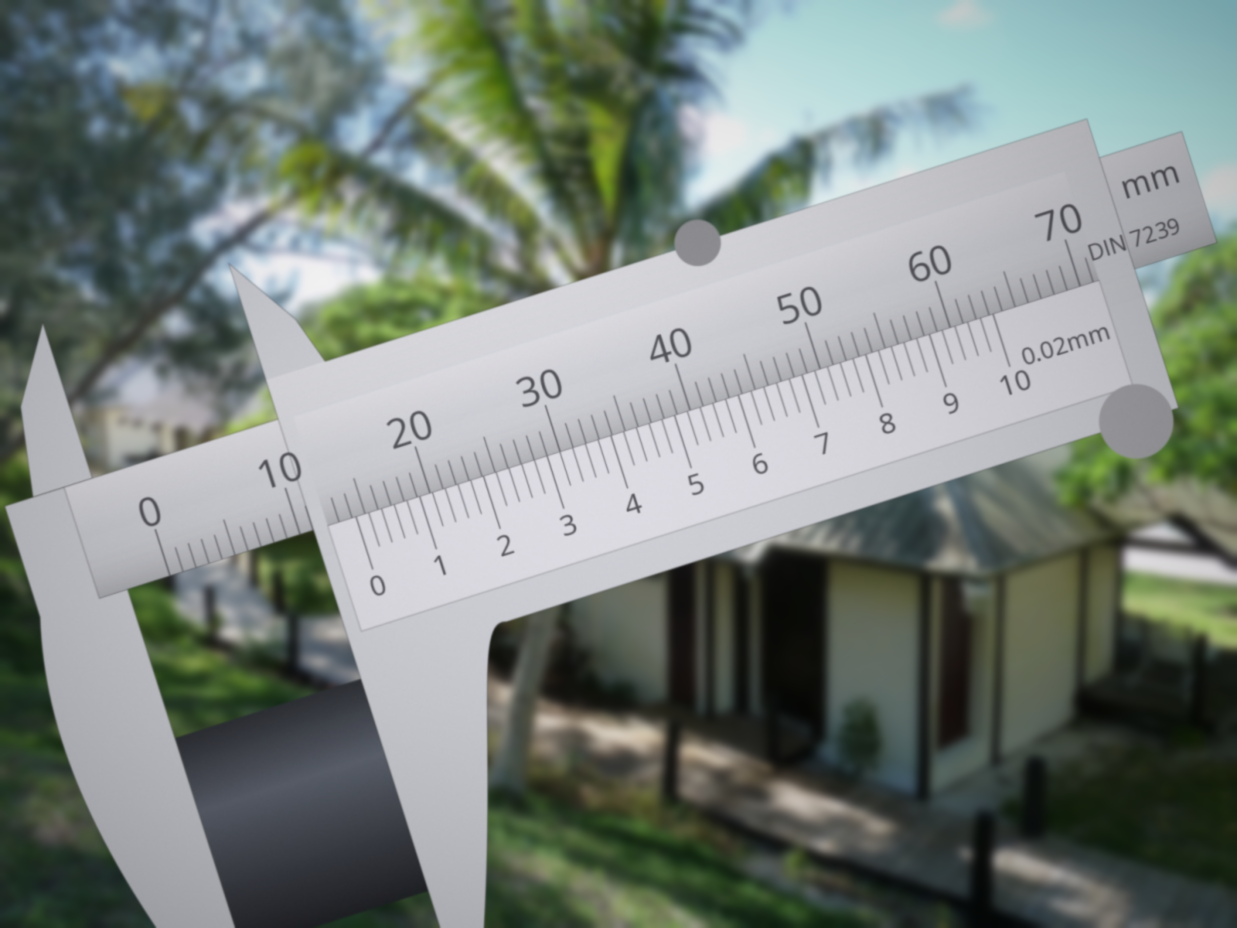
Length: 14.3mm
